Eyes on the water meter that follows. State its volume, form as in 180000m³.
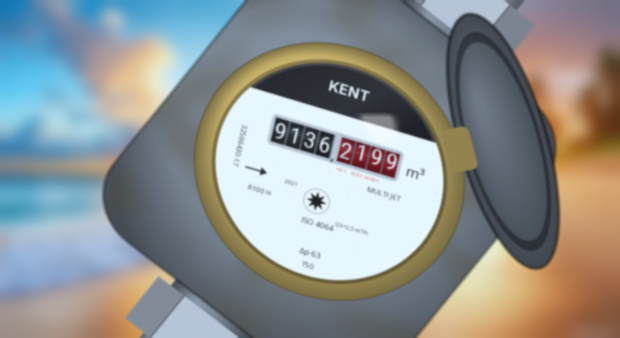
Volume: 9136.2199m³
